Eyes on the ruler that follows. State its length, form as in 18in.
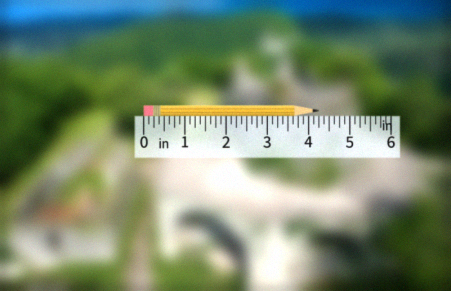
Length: 4.25in
